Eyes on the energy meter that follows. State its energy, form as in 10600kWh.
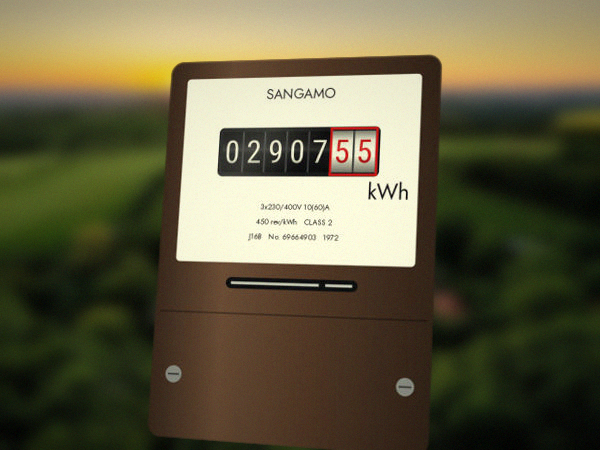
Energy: 2907.55kWh
